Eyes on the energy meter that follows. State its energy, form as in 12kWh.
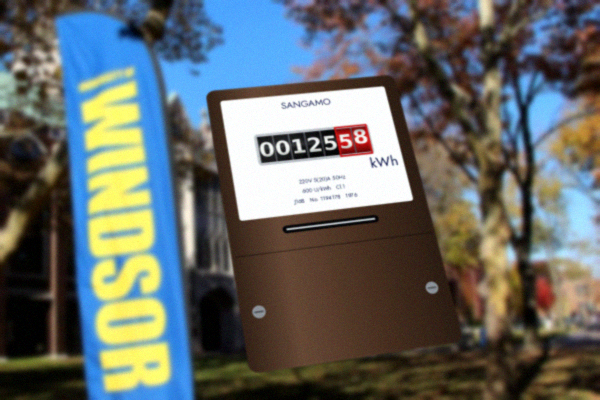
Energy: 125.58kWh
